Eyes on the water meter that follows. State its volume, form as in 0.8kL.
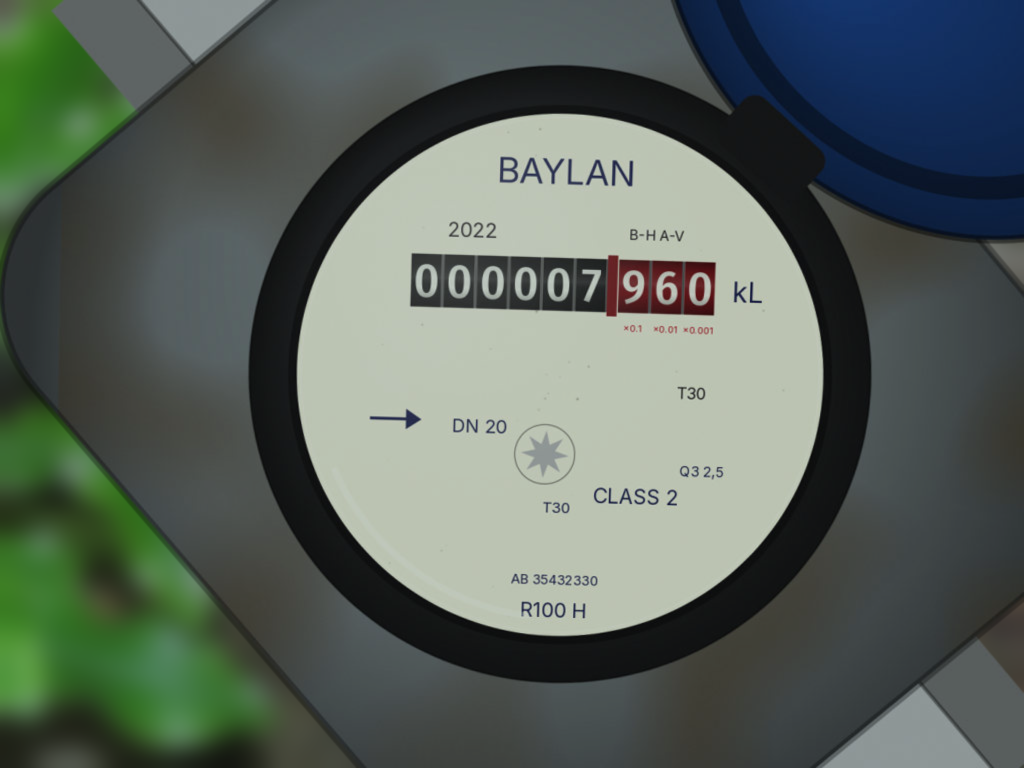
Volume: 7.960kL
